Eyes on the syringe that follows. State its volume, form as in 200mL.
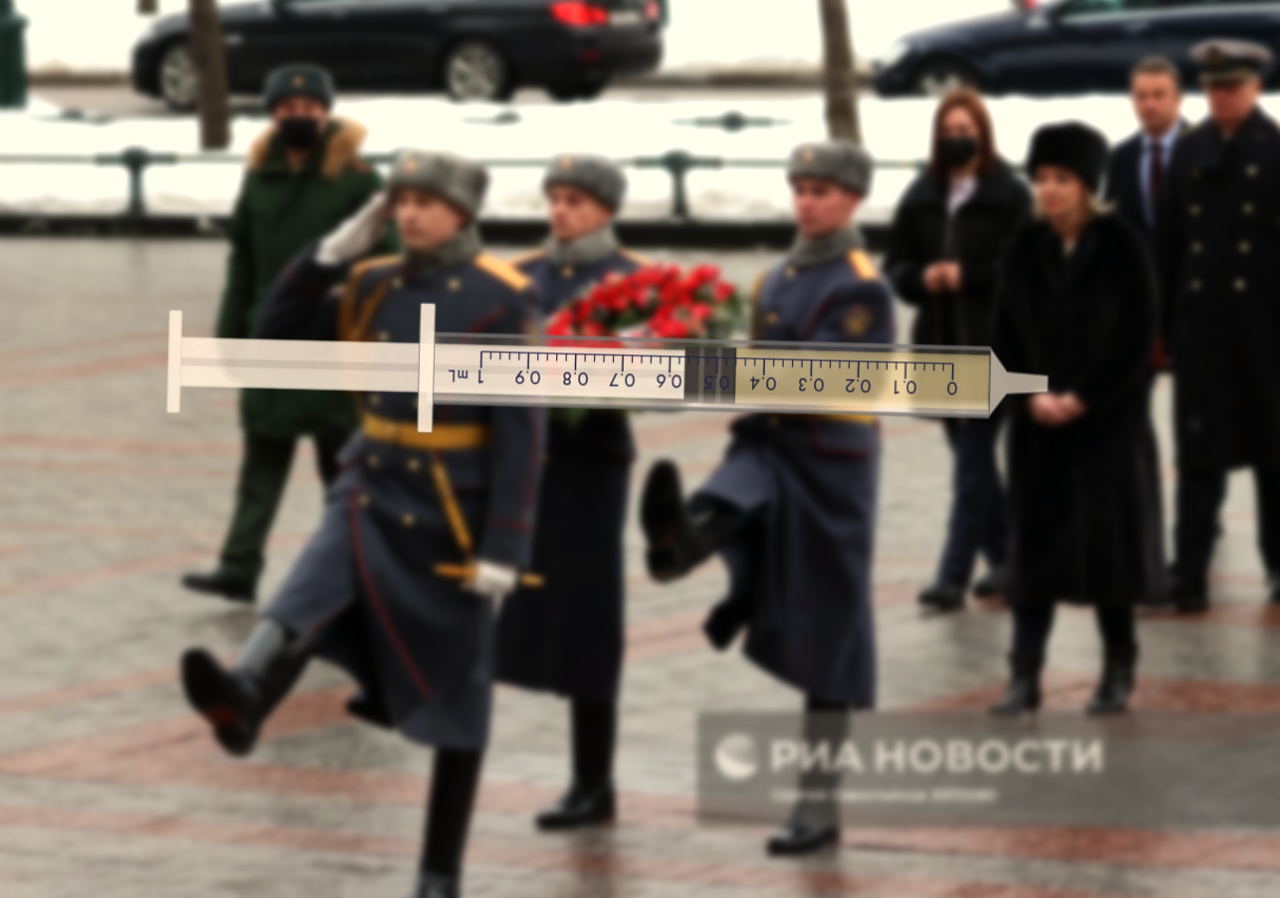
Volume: 0.46mL
